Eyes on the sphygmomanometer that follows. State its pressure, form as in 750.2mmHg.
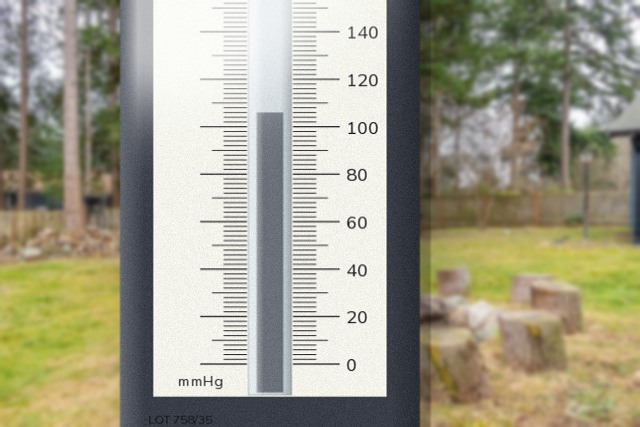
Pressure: 106mmHg
